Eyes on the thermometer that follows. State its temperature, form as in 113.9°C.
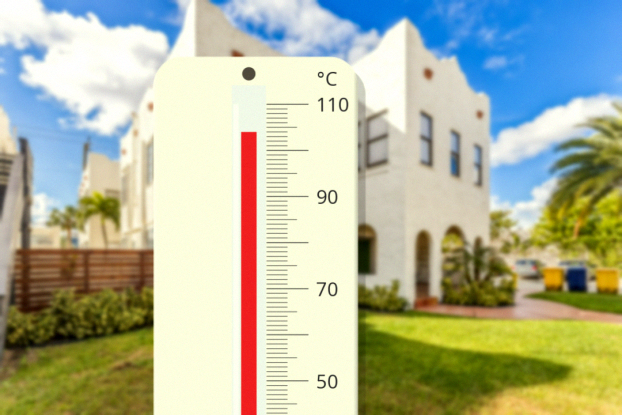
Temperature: 104°C
